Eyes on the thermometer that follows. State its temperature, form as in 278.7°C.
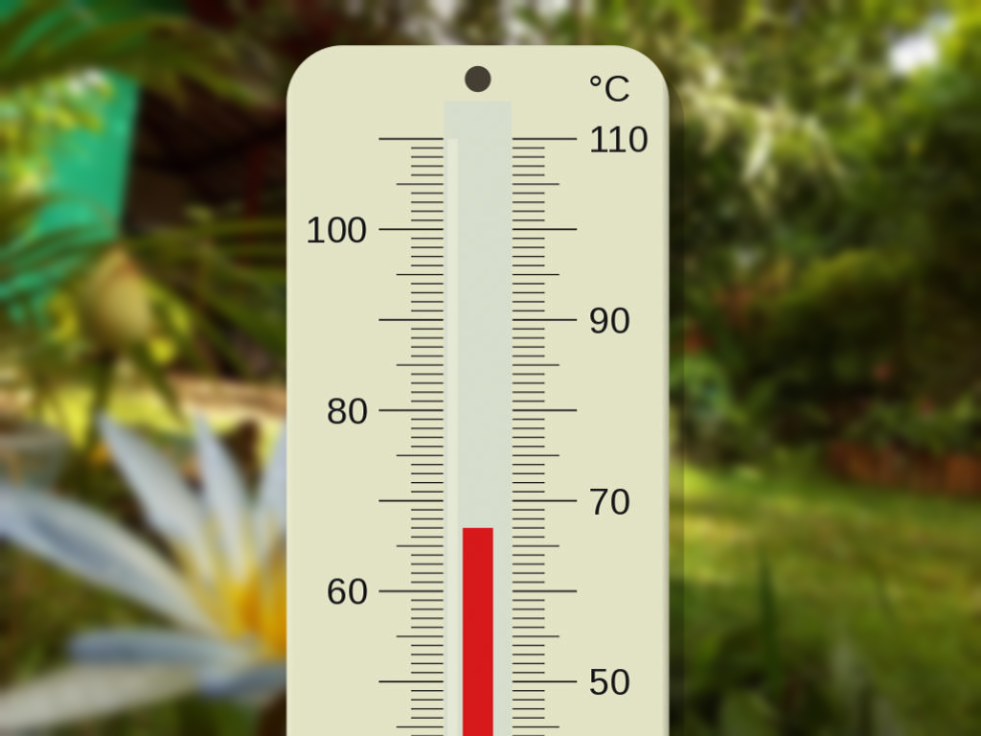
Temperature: 67°C
